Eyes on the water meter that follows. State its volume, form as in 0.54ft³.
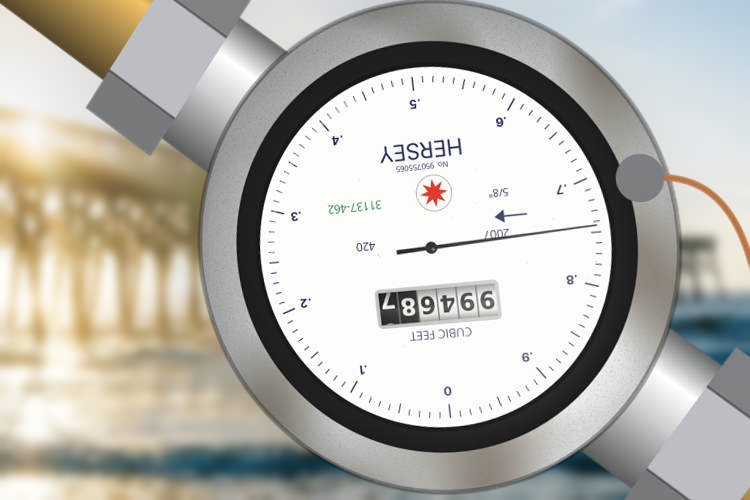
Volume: 994686.74ft³
